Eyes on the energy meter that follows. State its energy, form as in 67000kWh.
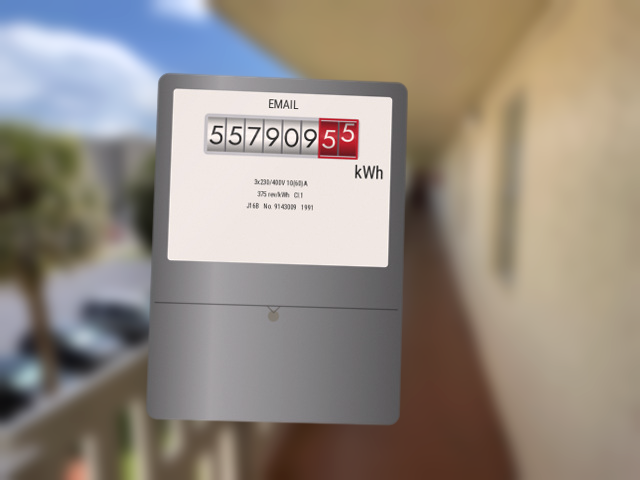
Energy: 557909.55kWh
